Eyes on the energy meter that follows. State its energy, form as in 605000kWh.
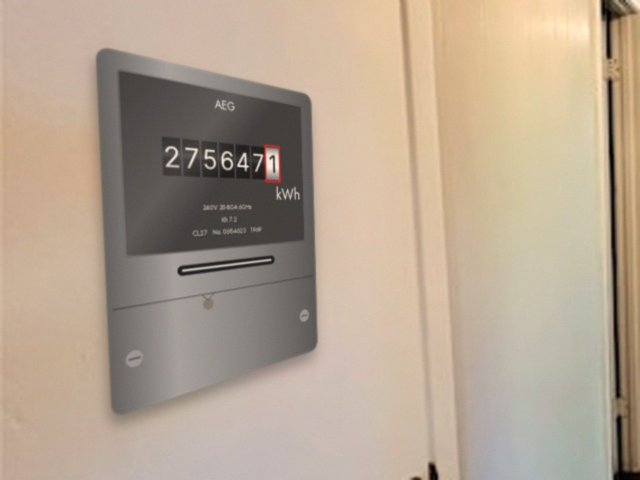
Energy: 275647.1kWh
